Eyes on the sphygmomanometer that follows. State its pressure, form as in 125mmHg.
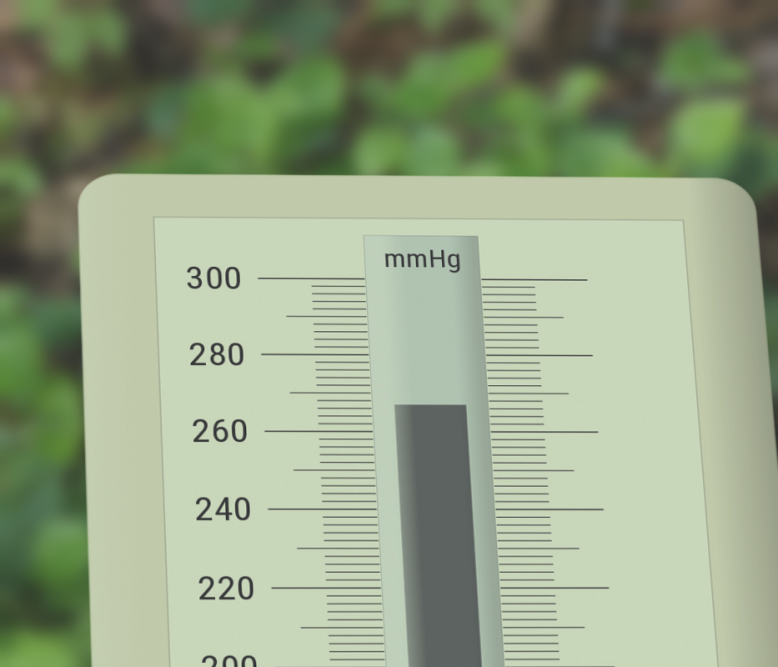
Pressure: 267mmHg
